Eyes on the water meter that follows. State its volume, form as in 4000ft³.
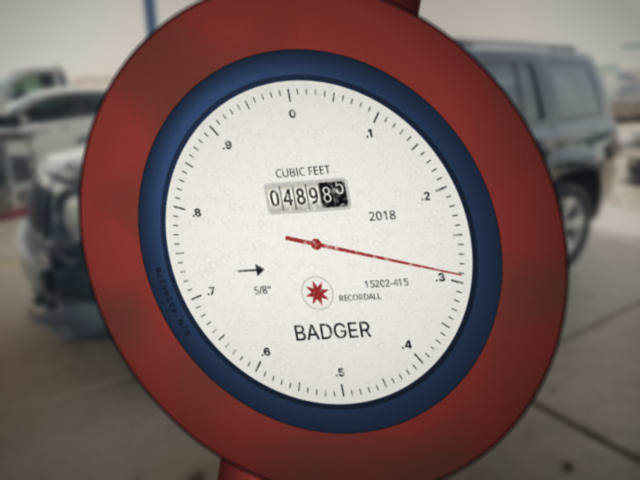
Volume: 48985.29ft³
